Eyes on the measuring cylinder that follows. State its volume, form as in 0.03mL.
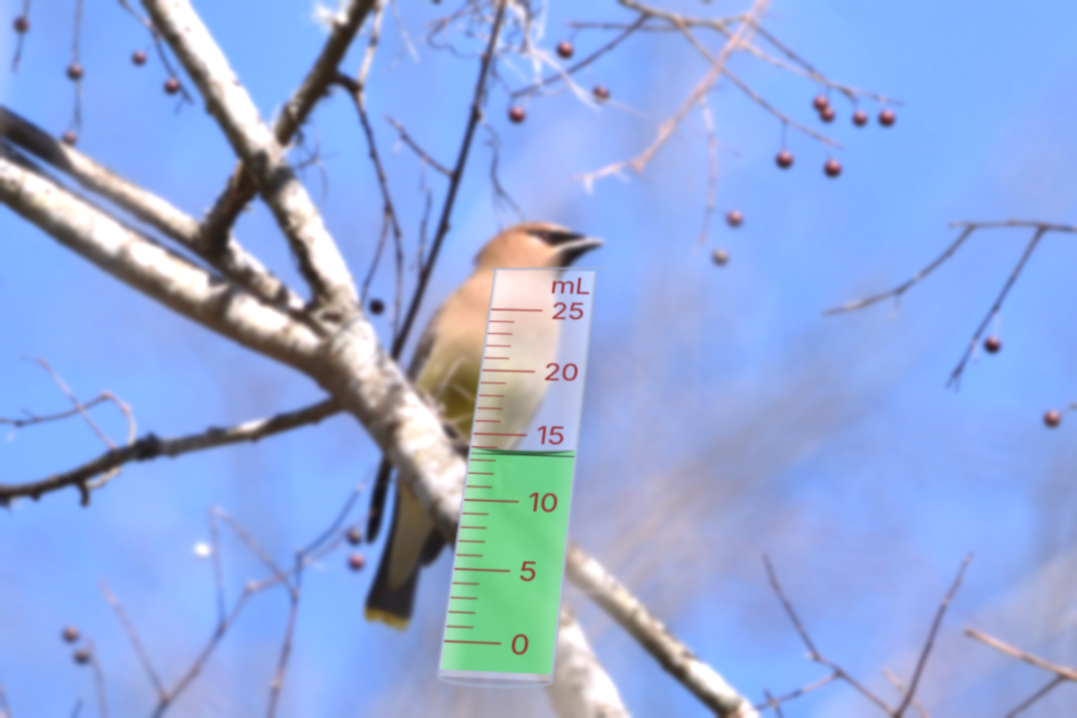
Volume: 13.5mL
